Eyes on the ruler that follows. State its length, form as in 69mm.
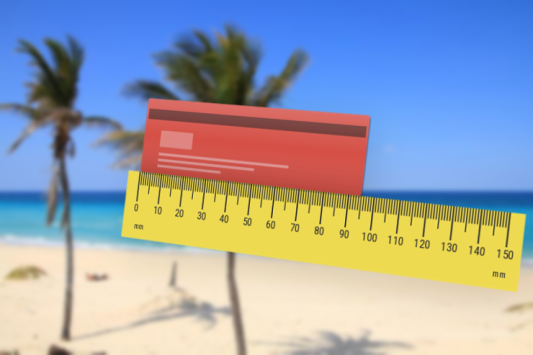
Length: 95mm
